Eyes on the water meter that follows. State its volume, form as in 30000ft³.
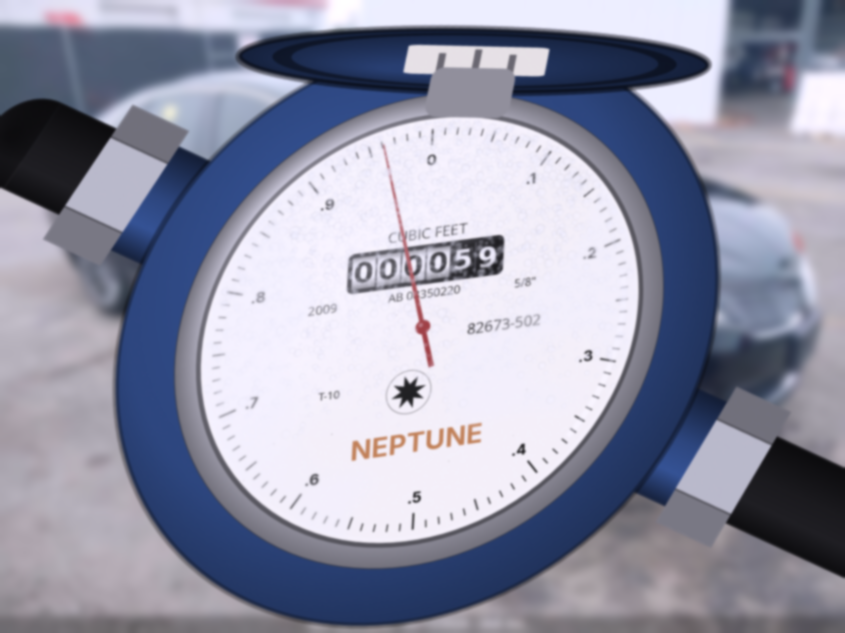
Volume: 58.96ft³
